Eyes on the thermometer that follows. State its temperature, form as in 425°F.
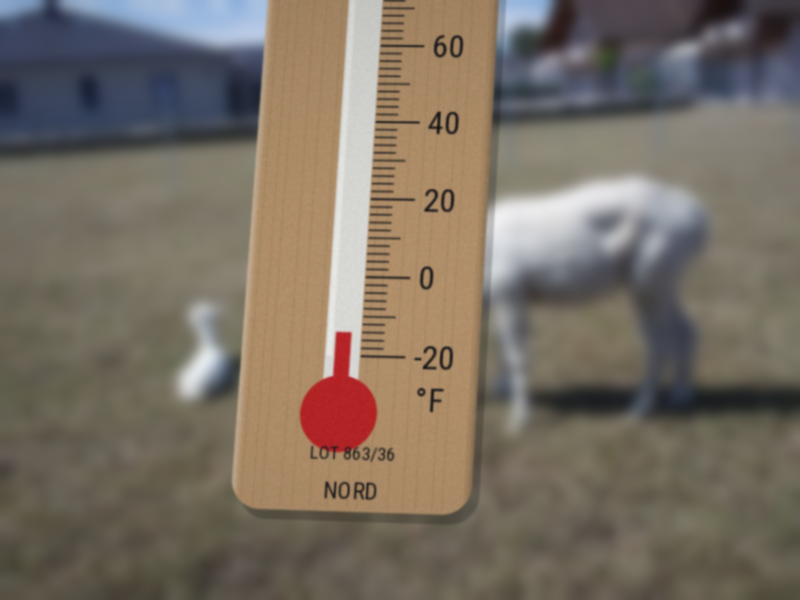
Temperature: -14°F
